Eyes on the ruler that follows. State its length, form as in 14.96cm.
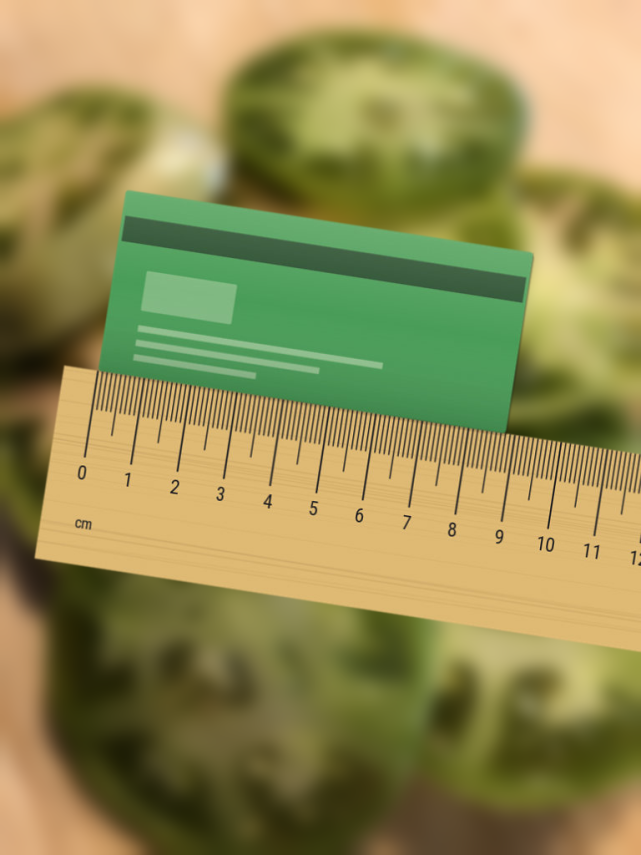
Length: 8.8cm
